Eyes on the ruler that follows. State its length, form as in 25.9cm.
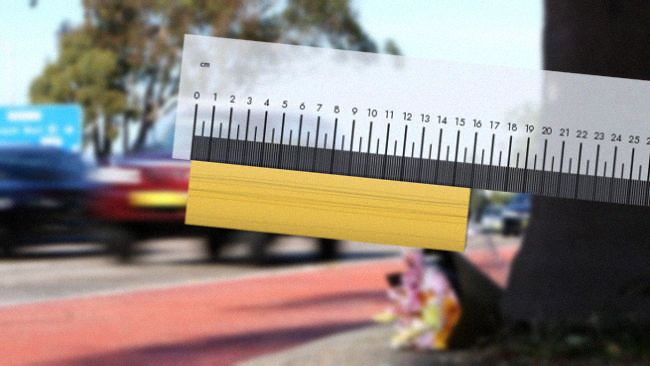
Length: 16cm
